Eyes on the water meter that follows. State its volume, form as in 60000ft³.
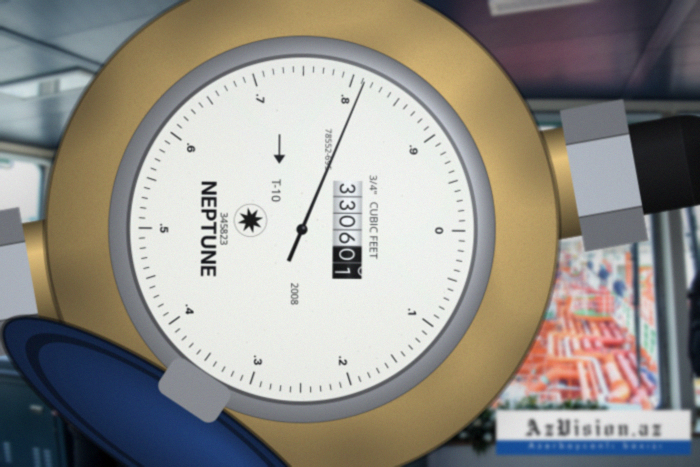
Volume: 330600.81ft³
